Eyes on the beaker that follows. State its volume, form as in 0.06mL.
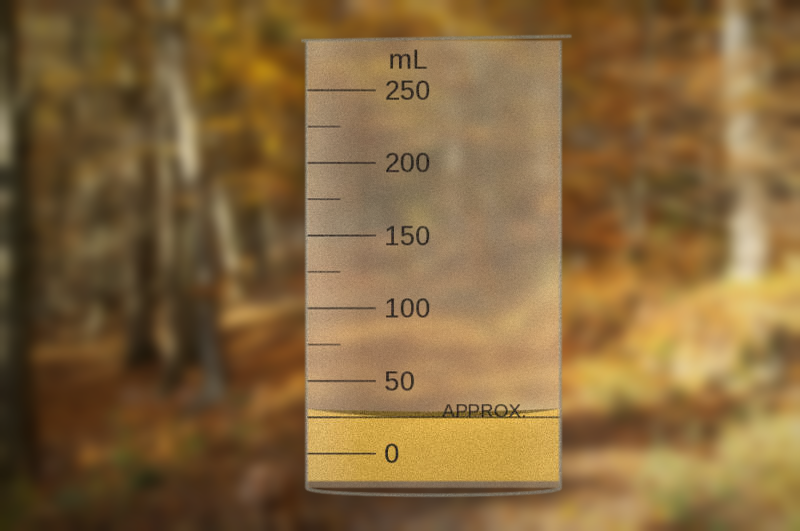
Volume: 25mL
